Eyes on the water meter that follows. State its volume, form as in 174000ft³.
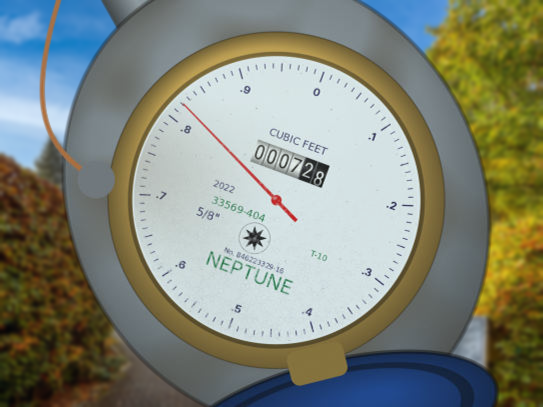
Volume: 727.82ft³
